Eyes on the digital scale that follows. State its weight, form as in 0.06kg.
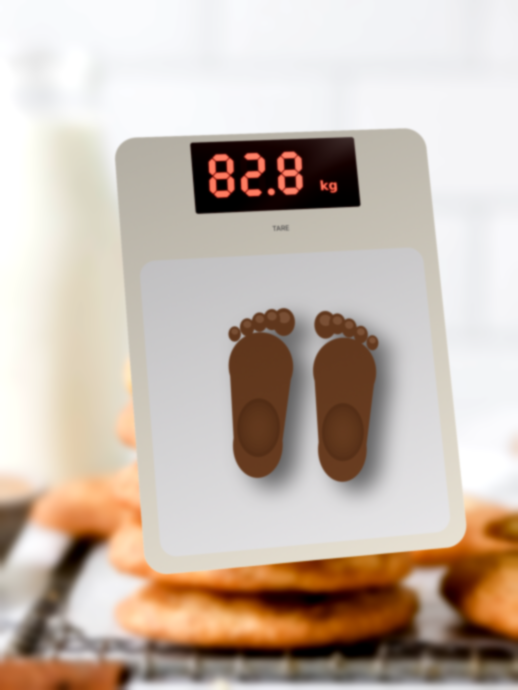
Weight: 82.8kg
